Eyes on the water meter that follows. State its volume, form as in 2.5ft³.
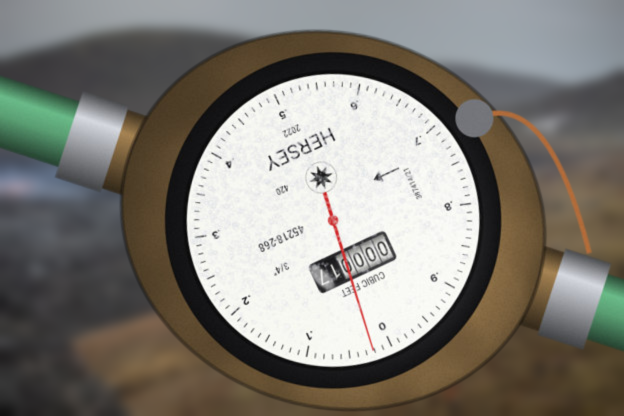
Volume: 17.02ft³
